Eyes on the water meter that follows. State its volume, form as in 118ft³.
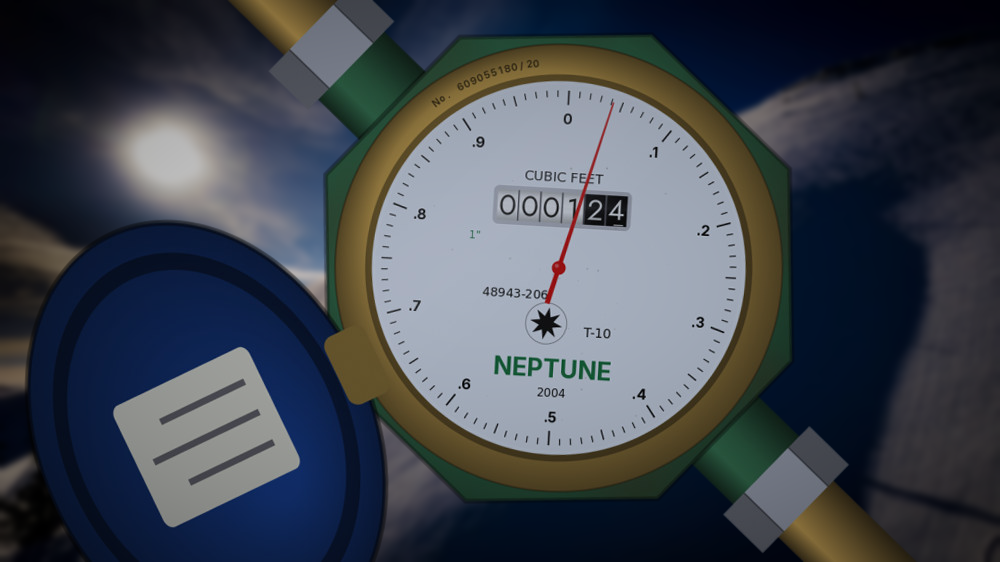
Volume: 124.04ft³
